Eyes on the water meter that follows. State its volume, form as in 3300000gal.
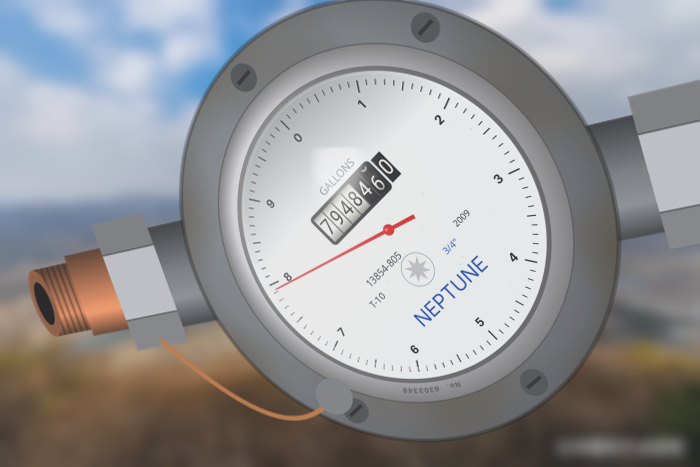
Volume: 7948457.9gal
